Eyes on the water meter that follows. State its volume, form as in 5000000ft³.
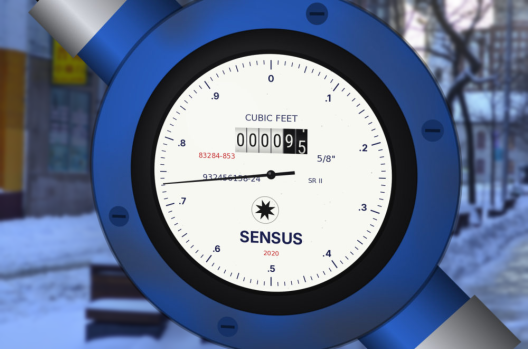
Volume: 94.73ft³
